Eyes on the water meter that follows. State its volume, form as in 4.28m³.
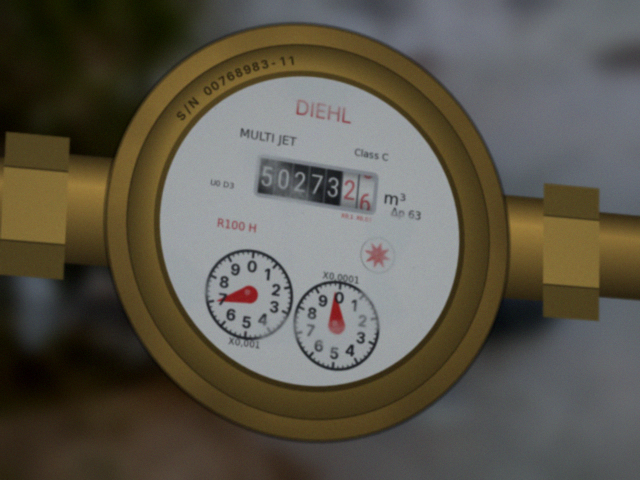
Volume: 50273.2569m³
